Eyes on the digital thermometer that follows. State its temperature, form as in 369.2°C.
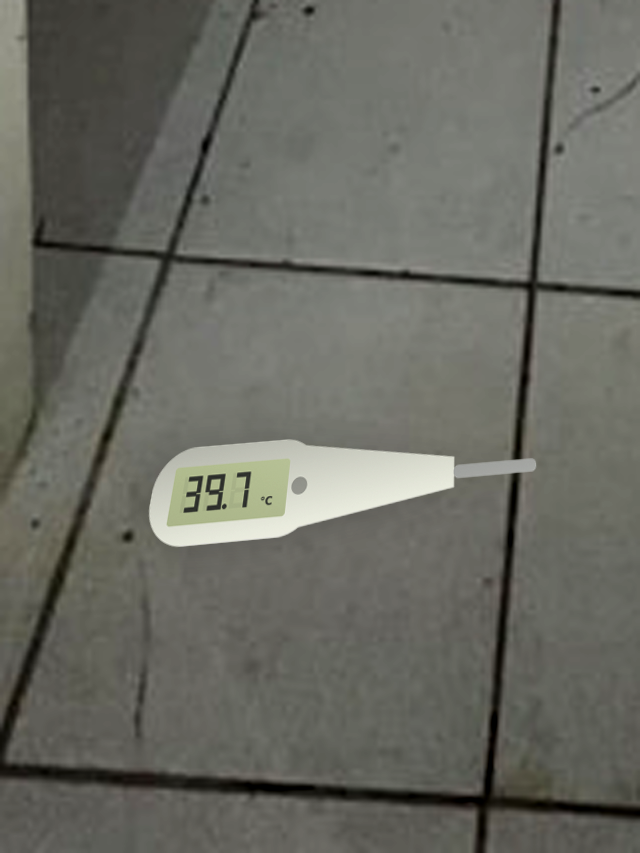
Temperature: 39.7°C
